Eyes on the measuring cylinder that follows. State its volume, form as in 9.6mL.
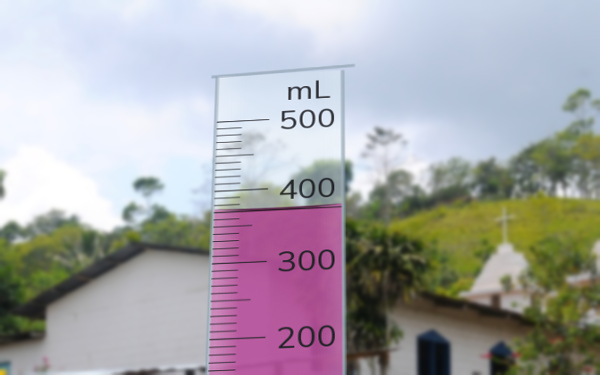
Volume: 370mL
